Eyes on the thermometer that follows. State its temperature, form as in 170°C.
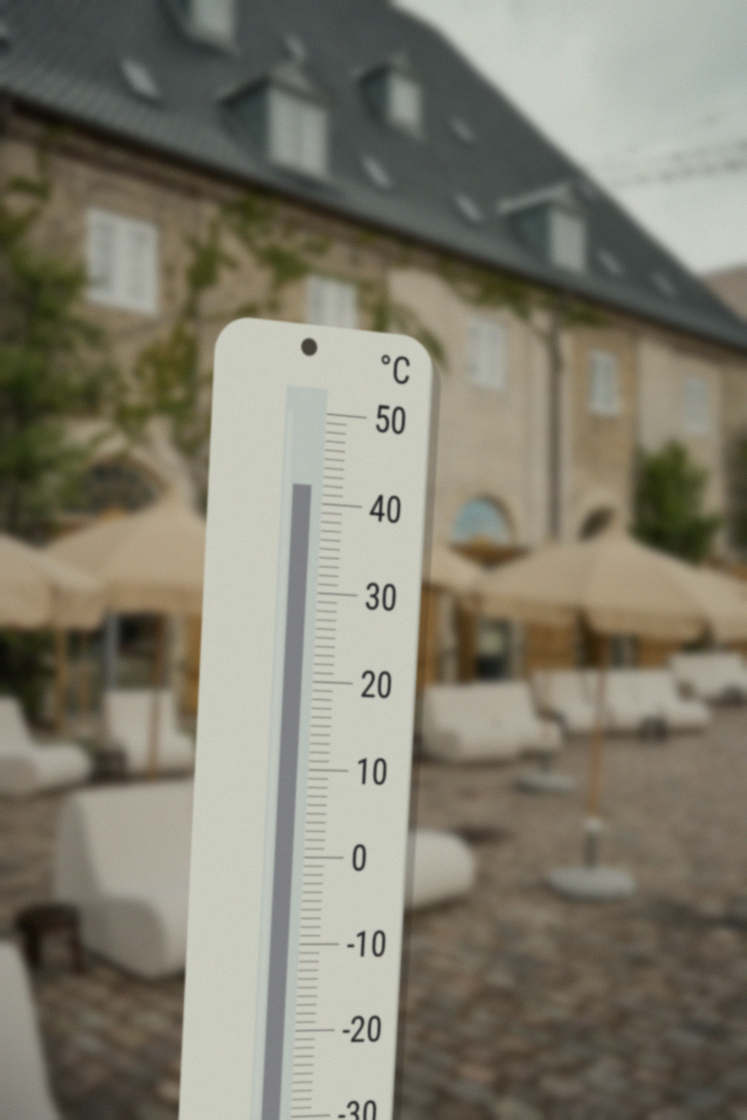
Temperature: 42°C
